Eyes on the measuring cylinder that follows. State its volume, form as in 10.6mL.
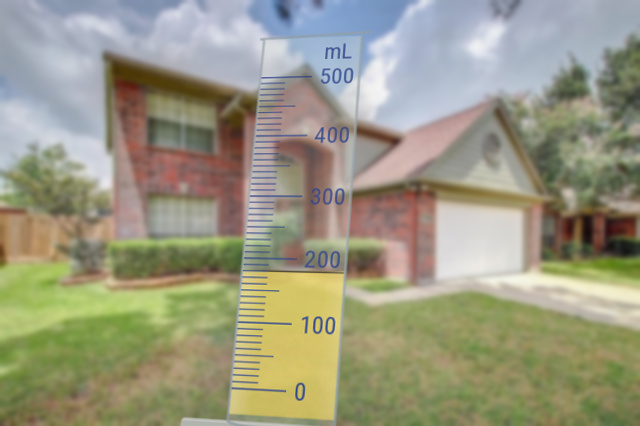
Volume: 180mL
